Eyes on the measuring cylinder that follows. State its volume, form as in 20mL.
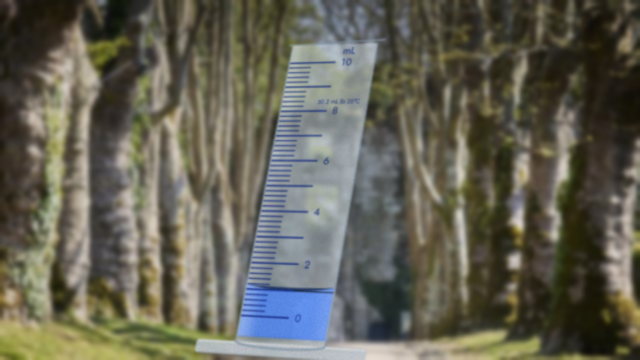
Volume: 1mL
